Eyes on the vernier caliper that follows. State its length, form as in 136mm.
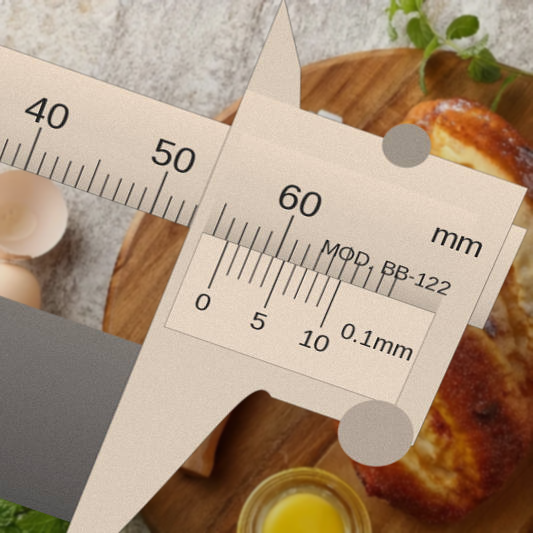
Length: 56.2mm
